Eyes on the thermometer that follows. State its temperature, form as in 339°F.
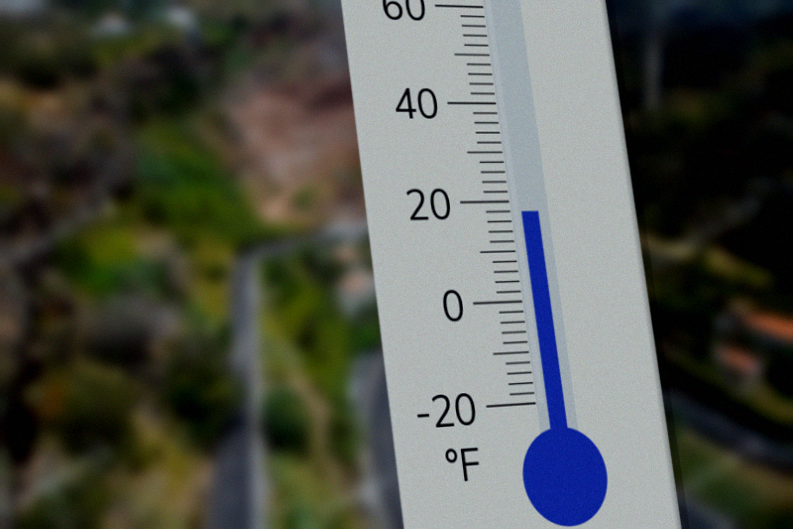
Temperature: 18°F
